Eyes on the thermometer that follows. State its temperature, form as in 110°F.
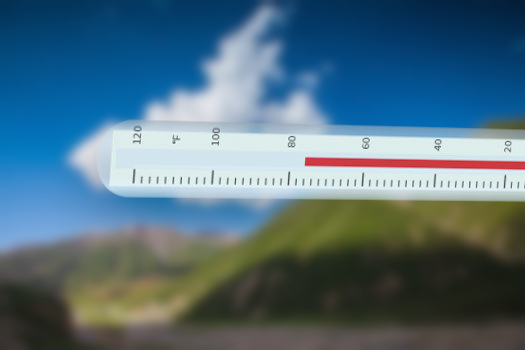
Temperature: 76°F
